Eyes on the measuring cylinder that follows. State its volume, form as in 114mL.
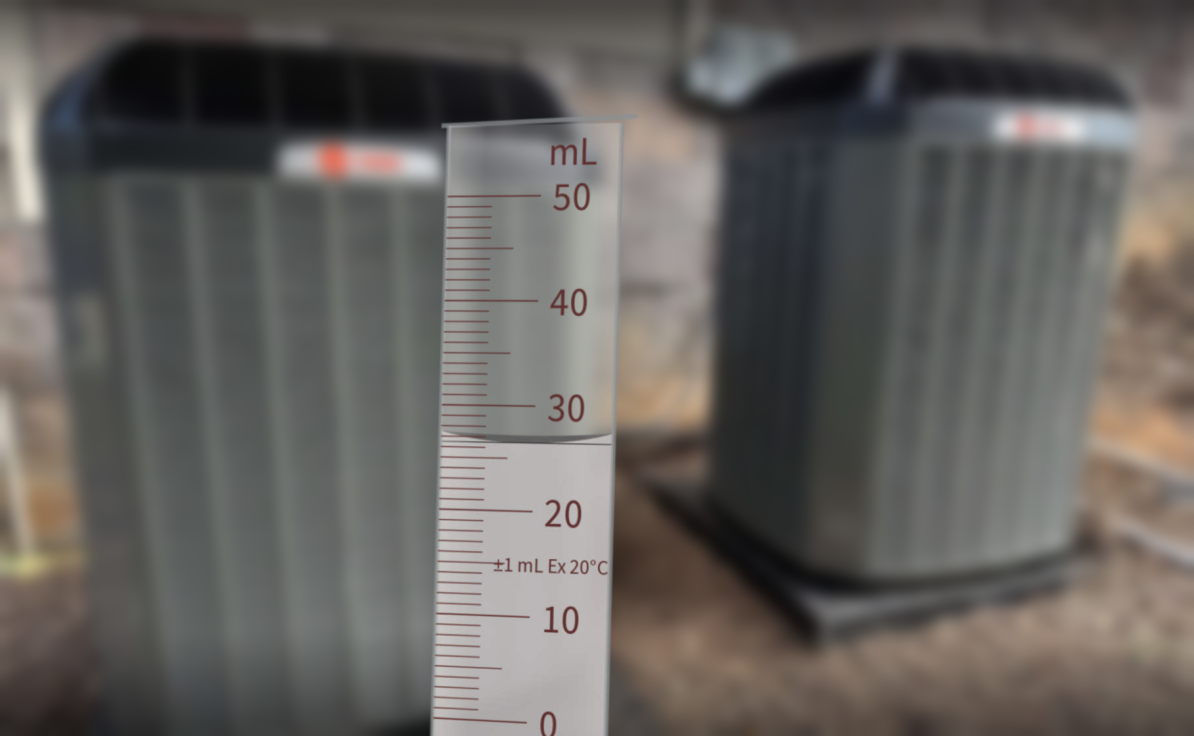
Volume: 26.5mL
